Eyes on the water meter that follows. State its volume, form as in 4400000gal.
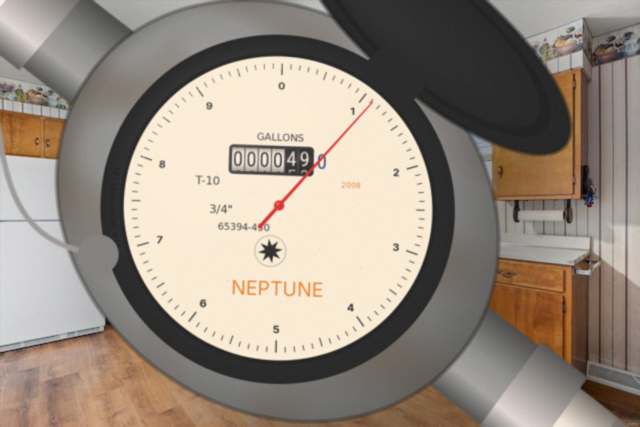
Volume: 491.1gal
